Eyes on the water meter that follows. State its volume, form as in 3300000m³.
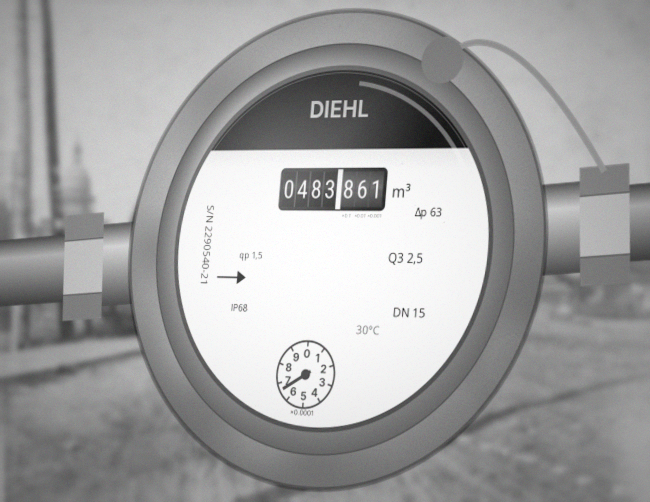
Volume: 483.8616m³
